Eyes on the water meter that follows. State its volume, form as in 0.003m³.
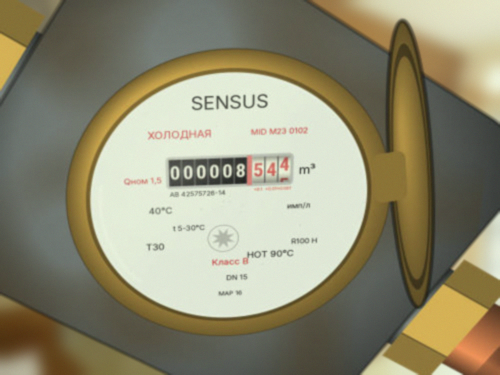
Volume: 8.544m³
